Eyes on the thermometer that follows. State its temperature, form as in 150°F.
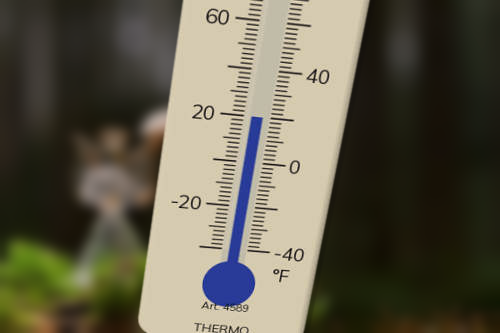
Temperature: 20°F
